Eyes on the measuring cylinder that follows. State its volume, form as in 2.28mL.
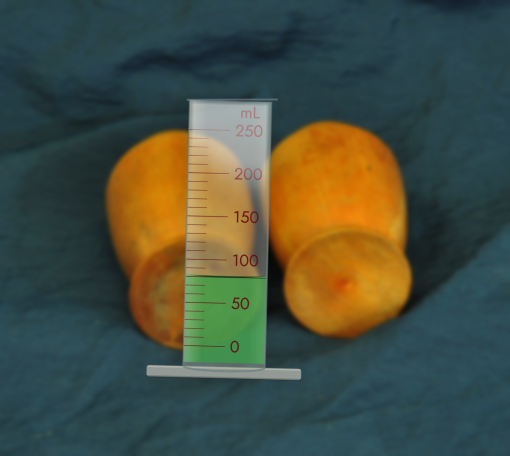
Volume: 80mL
